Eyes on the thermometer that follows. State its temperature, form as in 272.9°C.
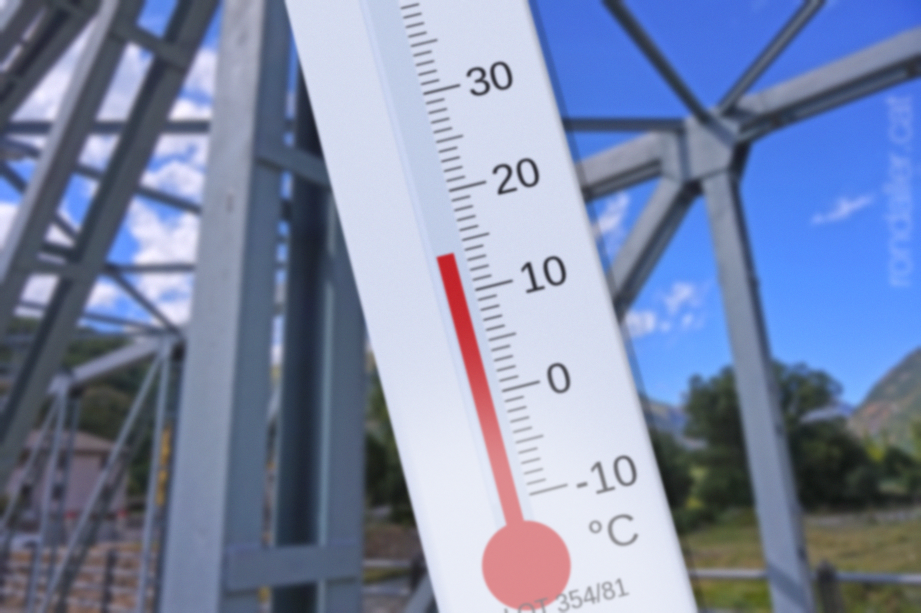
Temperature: 14°C
